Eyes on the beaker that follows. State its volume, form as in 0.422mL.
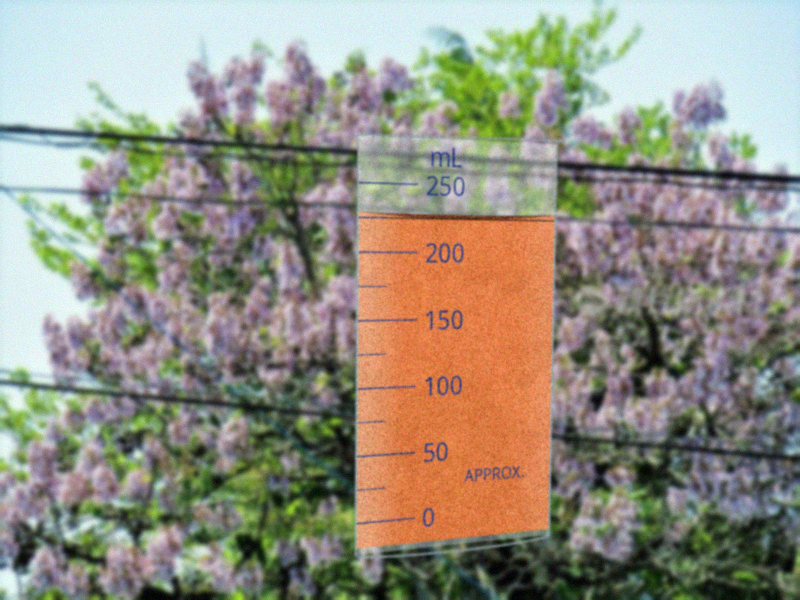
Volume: 225mL
